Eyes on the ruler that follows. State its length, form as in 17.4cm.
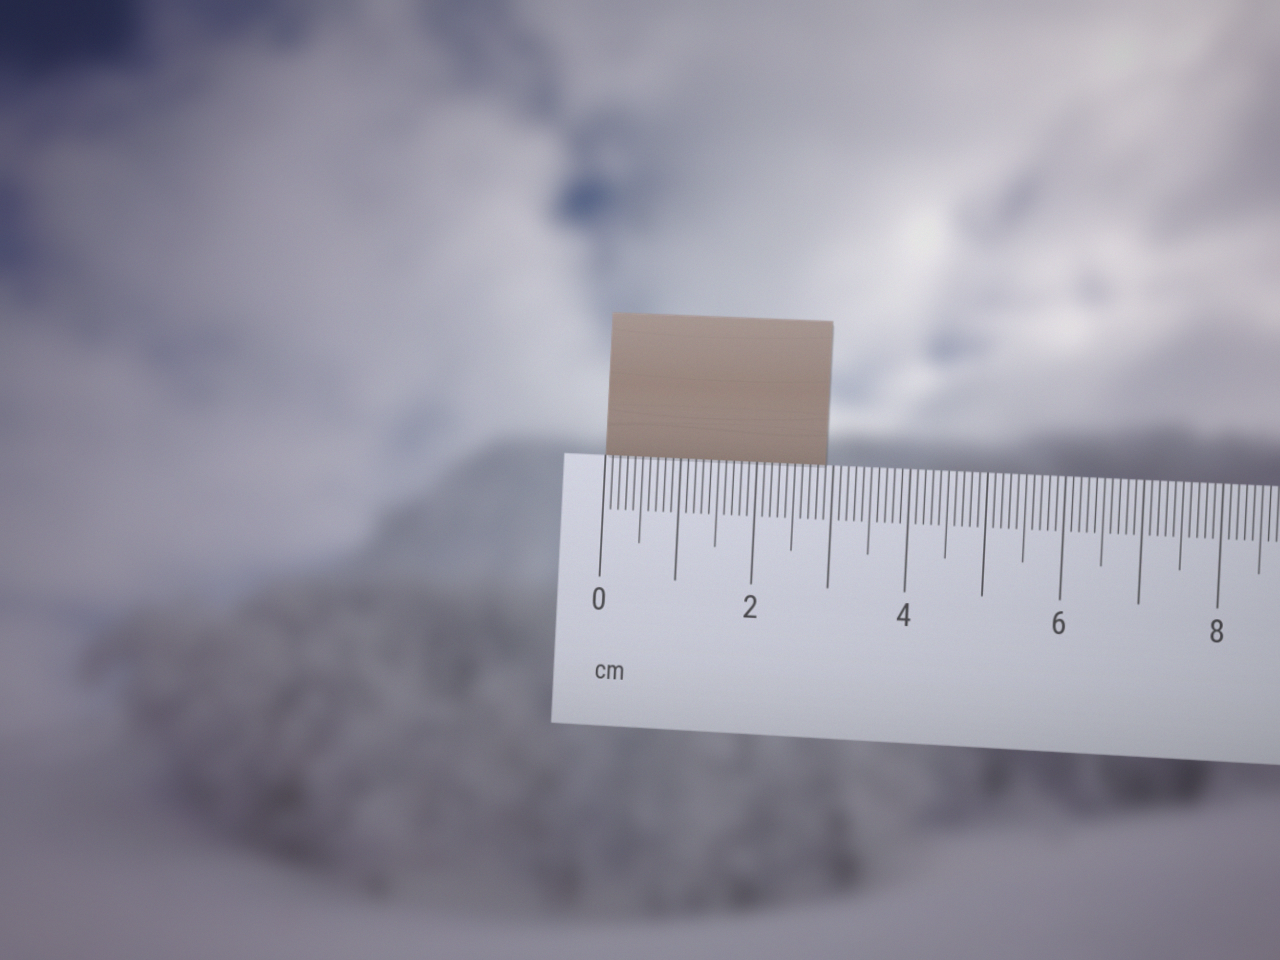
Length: 2.9cm
